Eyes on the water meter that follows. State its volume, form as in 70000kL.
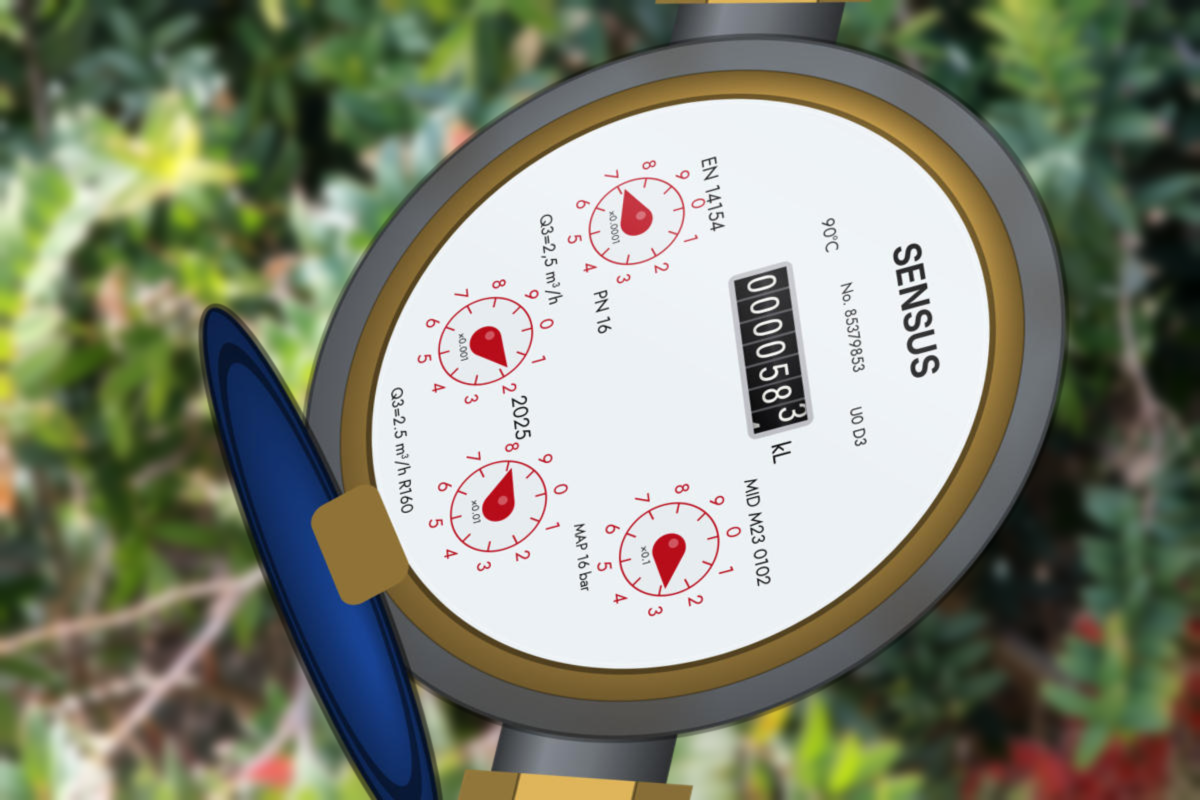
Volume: 583.2817kL
